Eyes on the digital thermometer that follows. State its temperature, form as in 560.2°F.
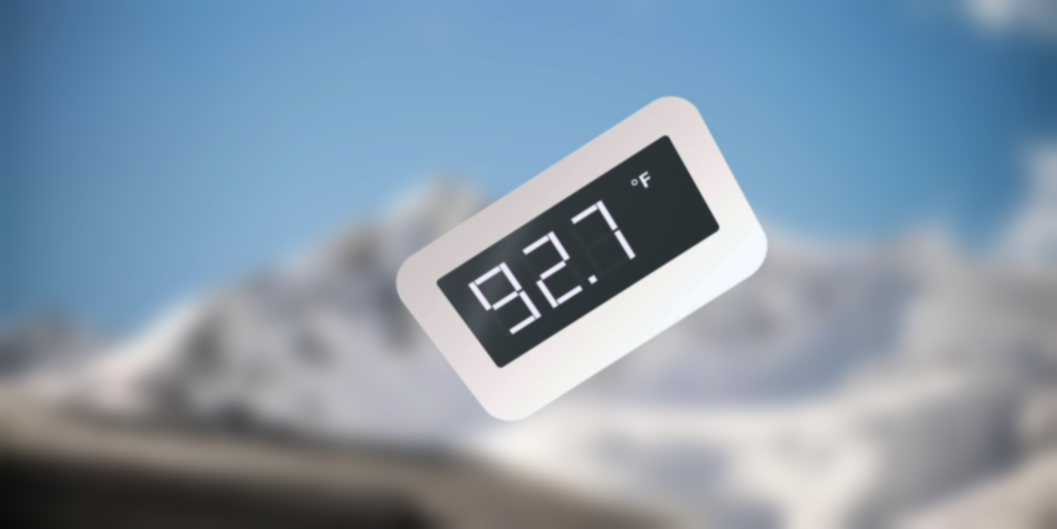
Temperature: 92.7°F
